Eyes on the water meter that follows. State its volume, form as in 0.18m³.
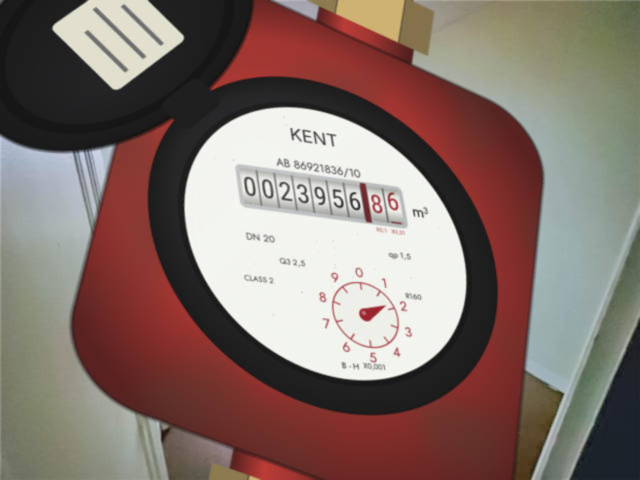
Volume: 23956.861m³
